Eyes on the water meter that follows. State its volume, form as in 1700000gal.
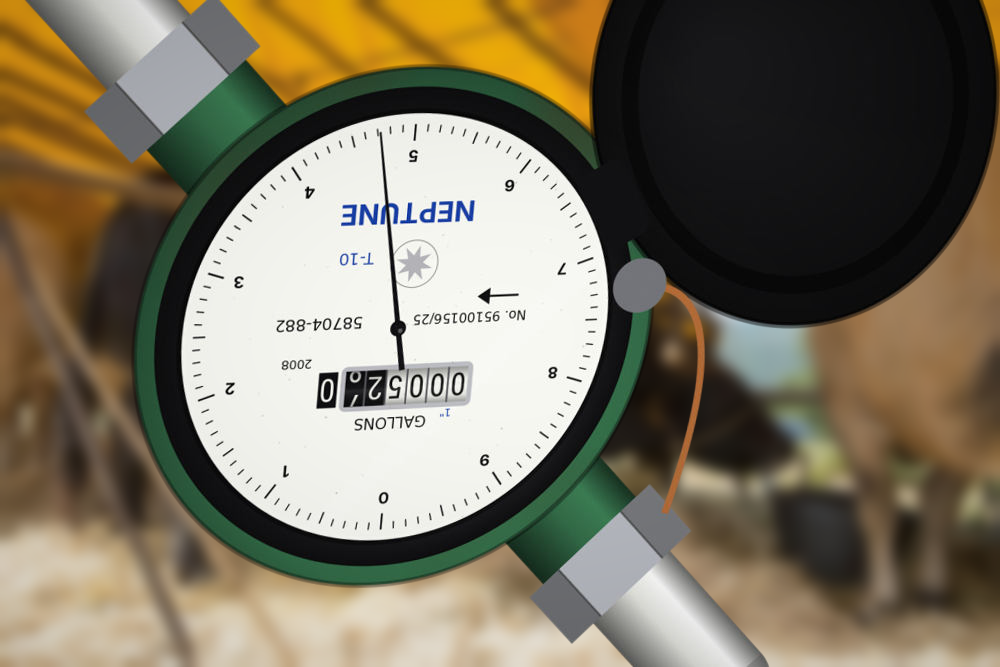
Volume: 5274.7gal
